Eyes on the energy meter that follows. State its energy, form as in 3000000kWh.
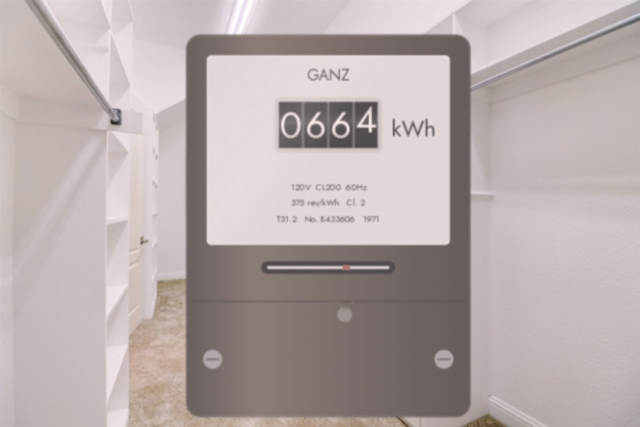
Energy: 664kWh
